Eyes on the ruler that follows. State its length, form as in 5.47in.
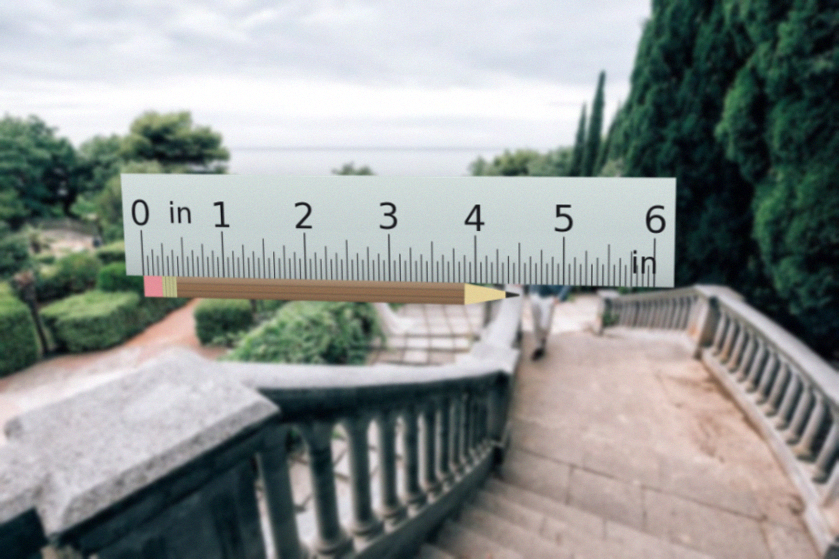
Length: 4.5in
